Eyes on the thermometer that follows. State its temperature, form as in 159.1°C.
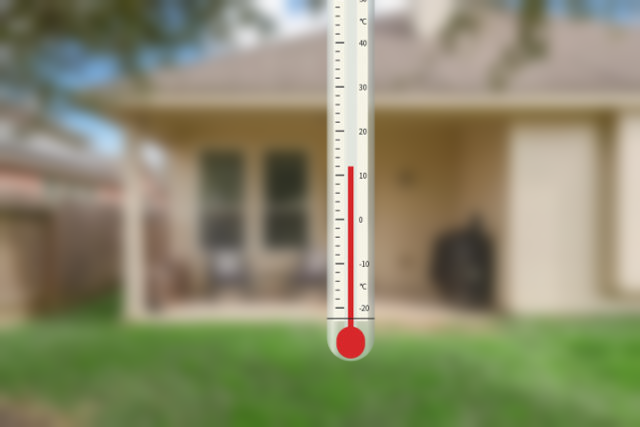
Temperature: 12°C
